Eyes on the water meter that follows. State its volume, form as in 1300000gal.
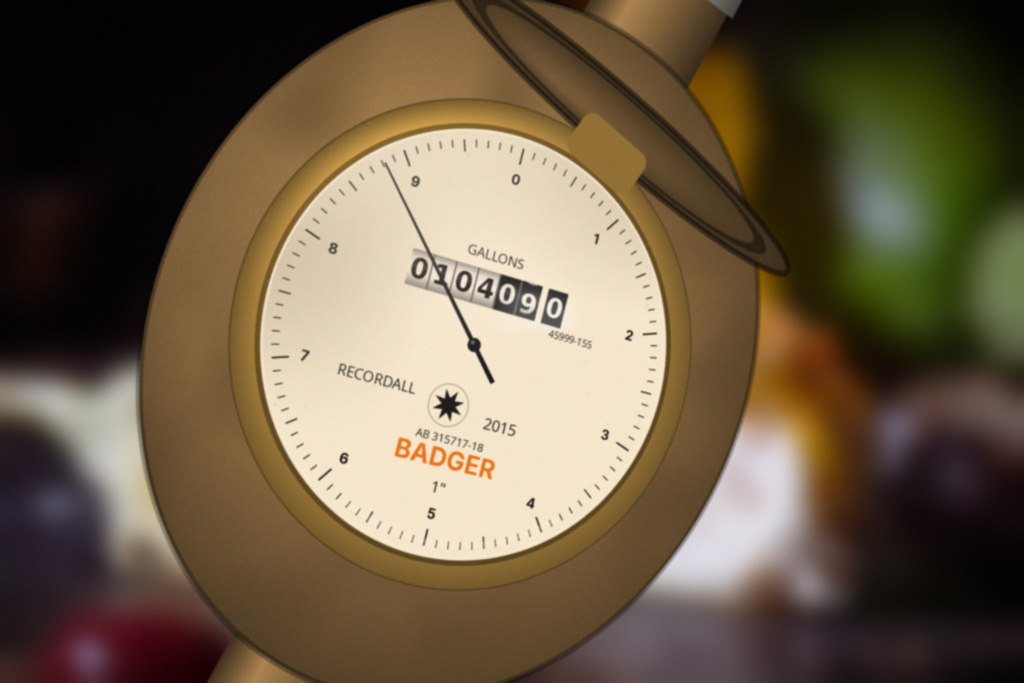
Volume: 104088.8gal
